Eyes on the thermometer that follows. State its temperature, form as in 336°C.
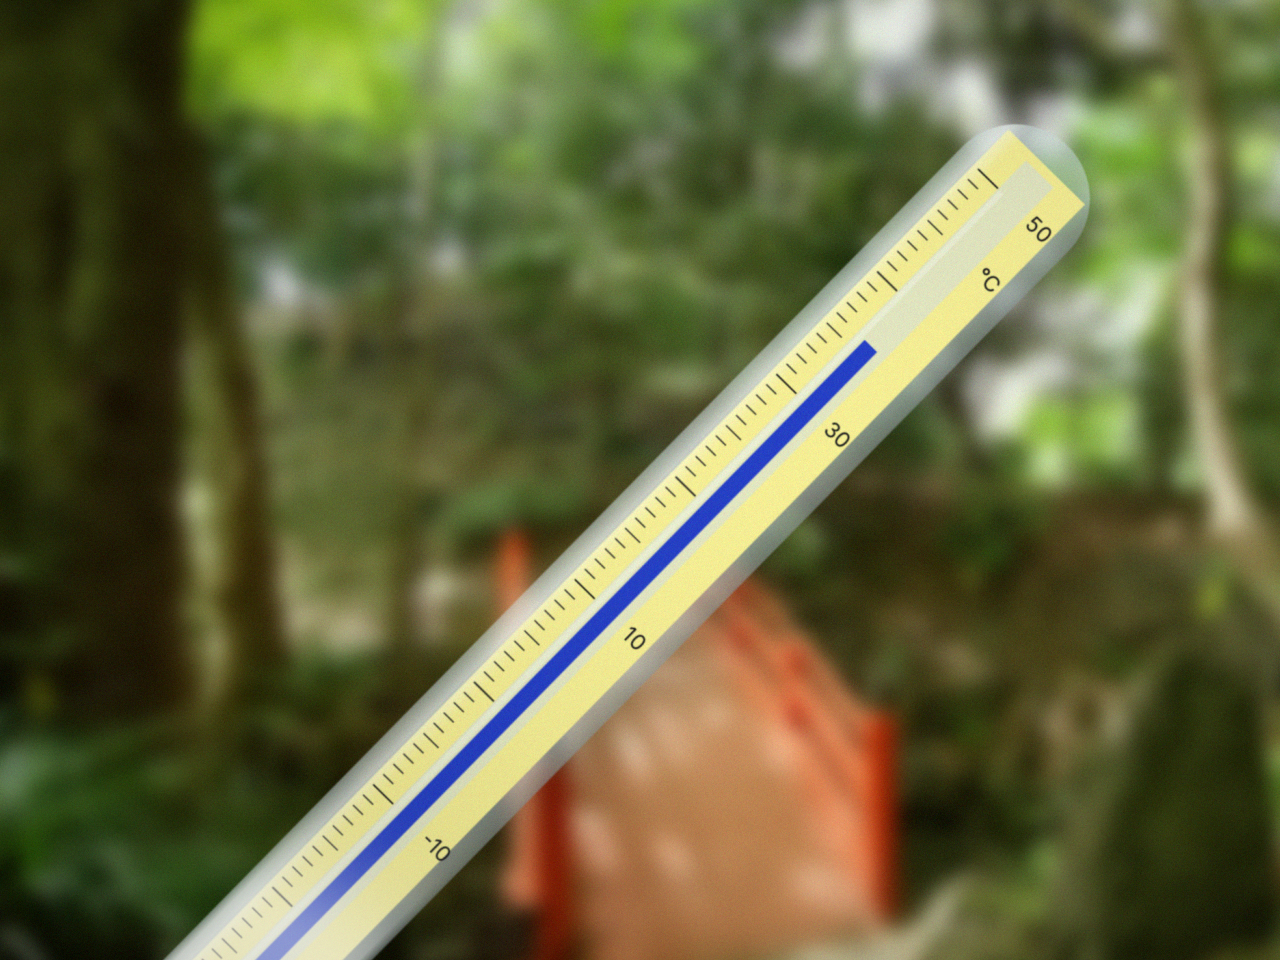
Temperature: 36°C
